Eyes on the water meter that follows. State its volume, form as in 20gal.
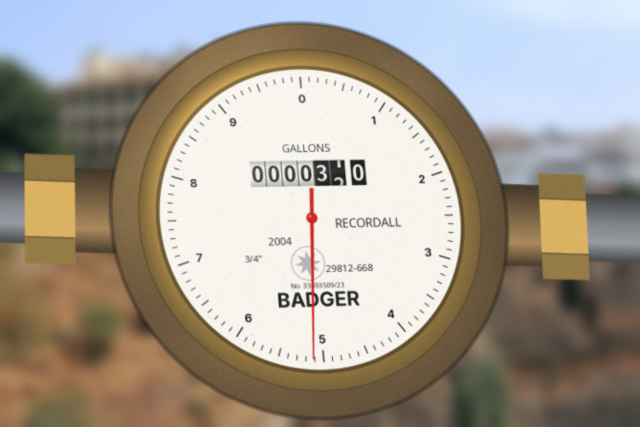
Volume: 315.1gal
